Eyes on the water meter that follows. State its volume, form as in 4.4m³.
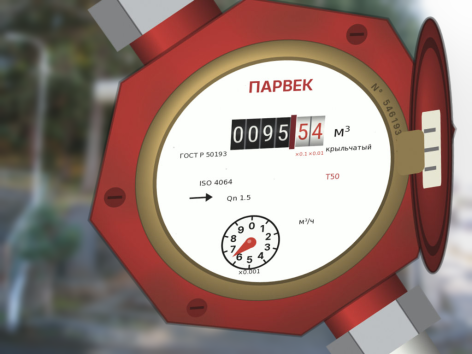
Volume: 95.546m³
